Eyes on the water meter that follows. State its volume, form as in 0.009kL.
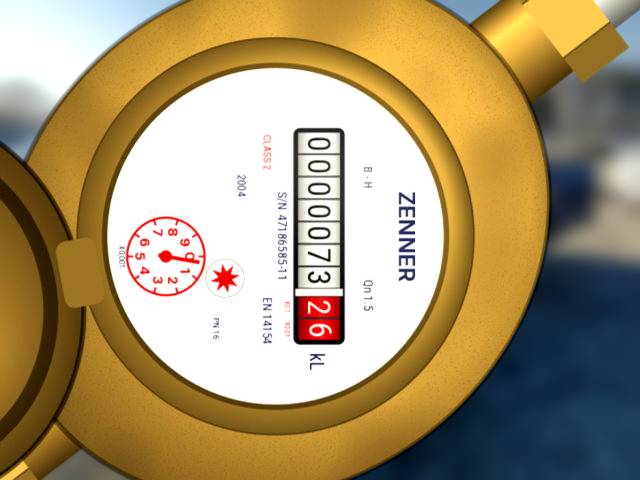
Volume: 73.260kL
